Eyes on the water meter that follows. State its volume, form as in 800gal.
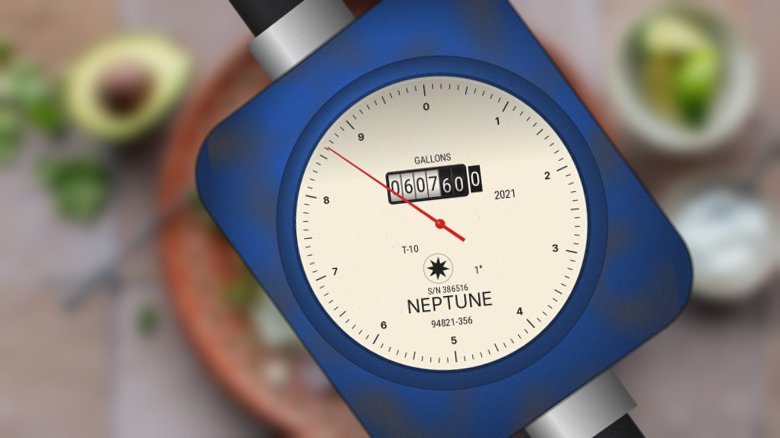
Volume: 607598.6gal
